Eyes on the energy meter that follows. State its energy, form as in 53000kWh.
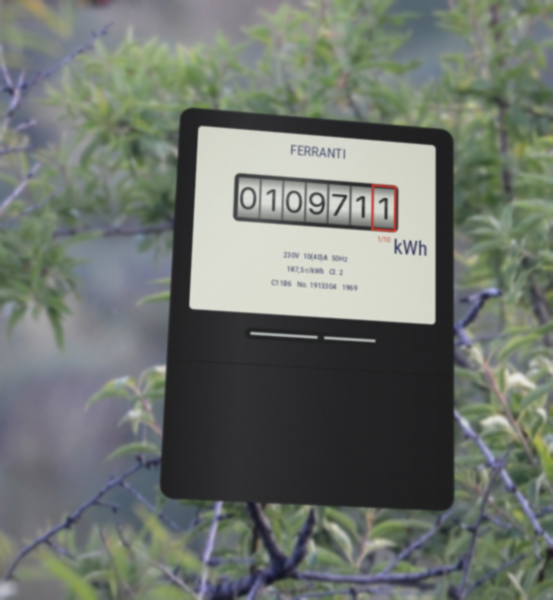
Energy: 10971.1kWh
